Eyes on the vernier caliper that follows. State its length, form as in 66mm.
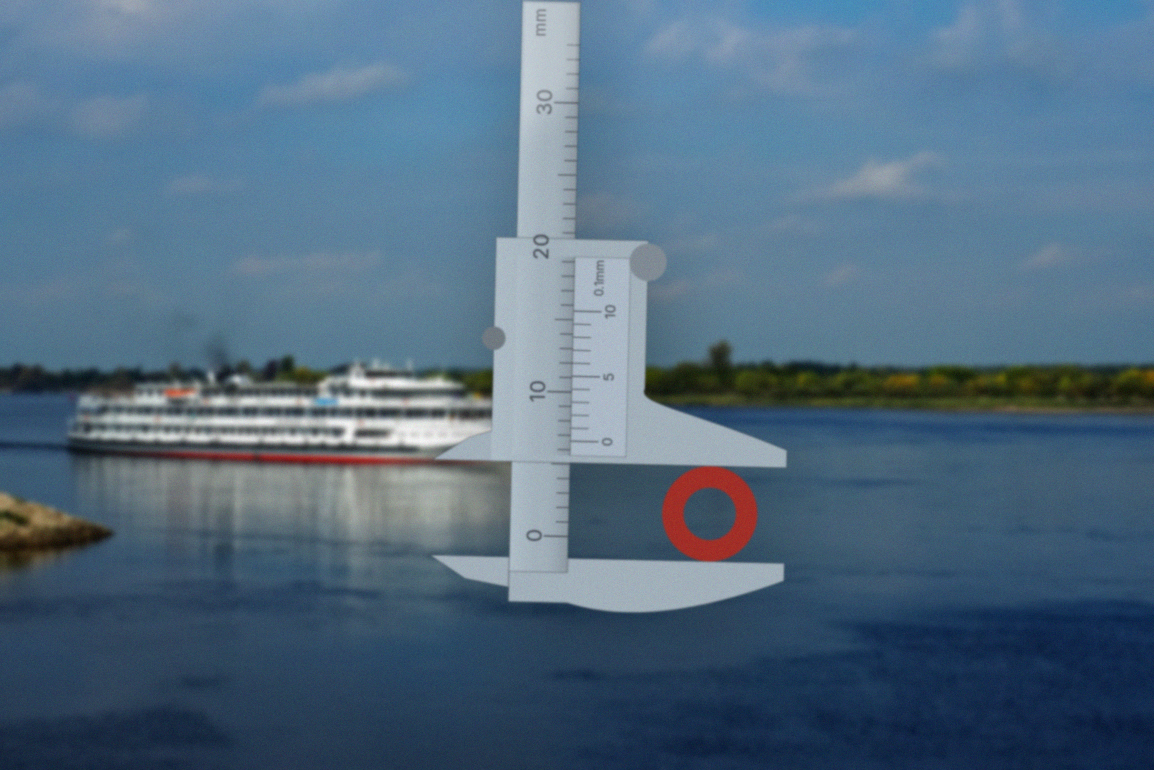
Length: 6.6mm
